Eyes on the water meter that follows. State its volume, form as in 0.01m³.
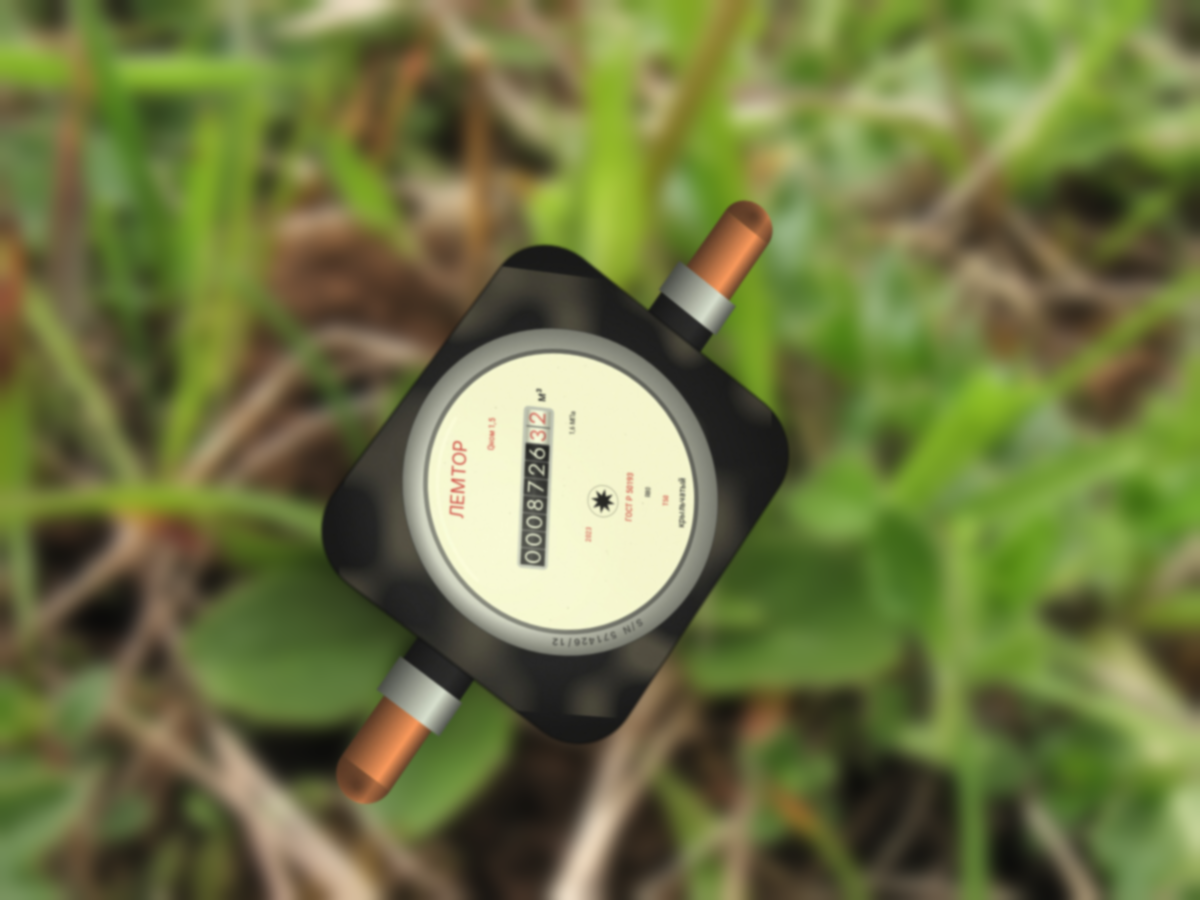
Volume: 8726.32m³
